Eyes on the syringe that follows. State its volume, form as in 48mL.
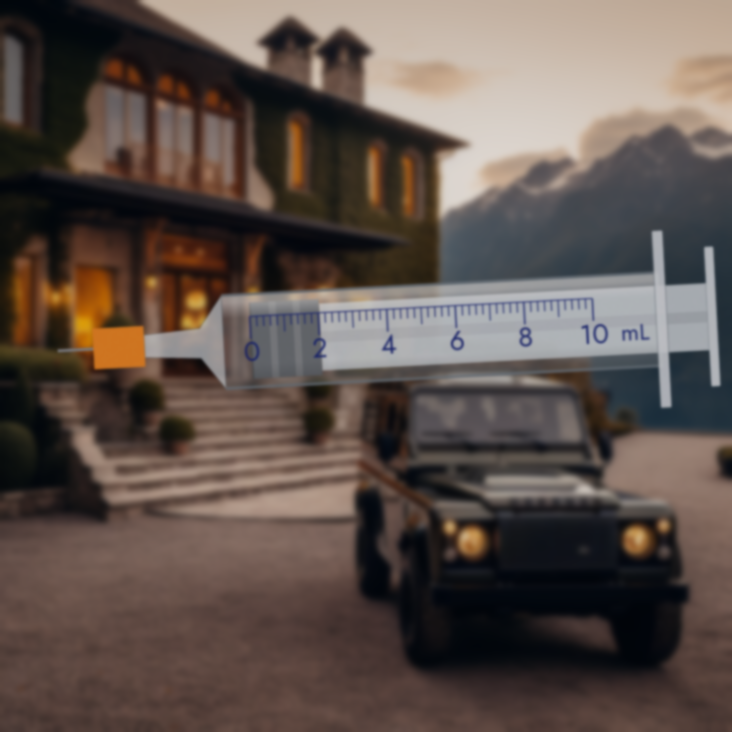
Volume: 0mL
